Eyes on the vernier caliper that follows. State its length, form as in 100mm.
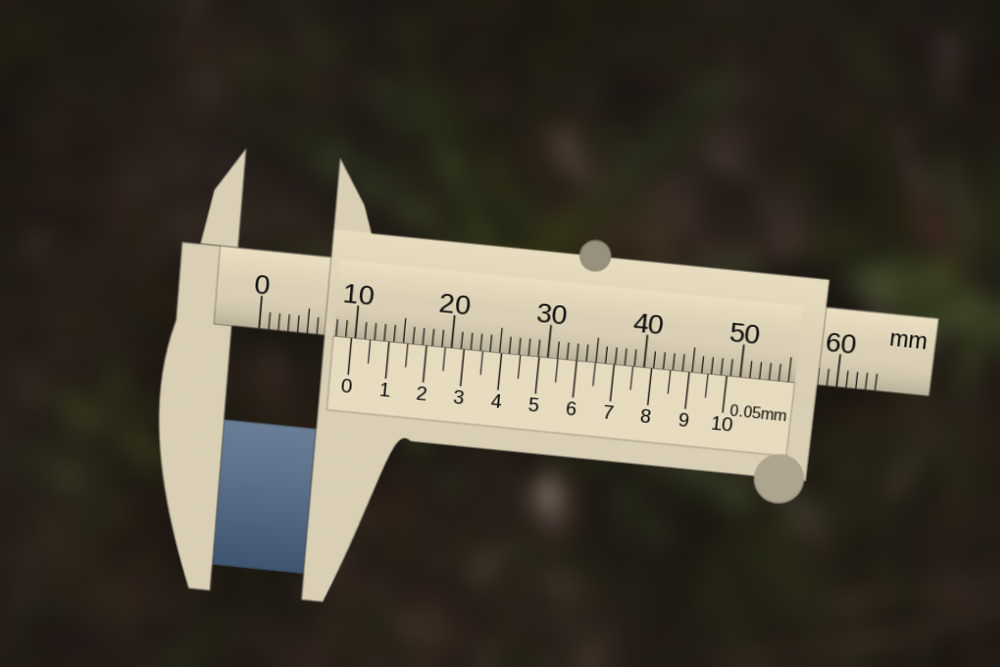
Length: 9.6mm
